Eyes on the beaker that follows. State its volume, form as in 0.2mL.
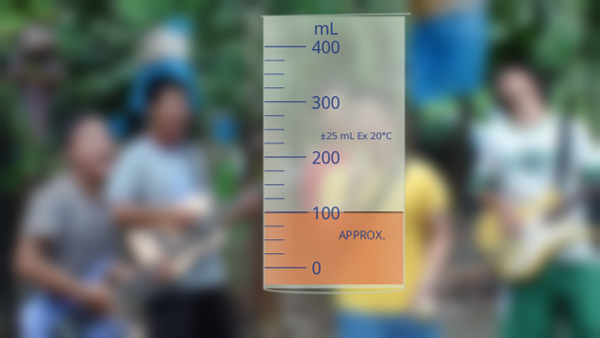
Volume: 100mL
